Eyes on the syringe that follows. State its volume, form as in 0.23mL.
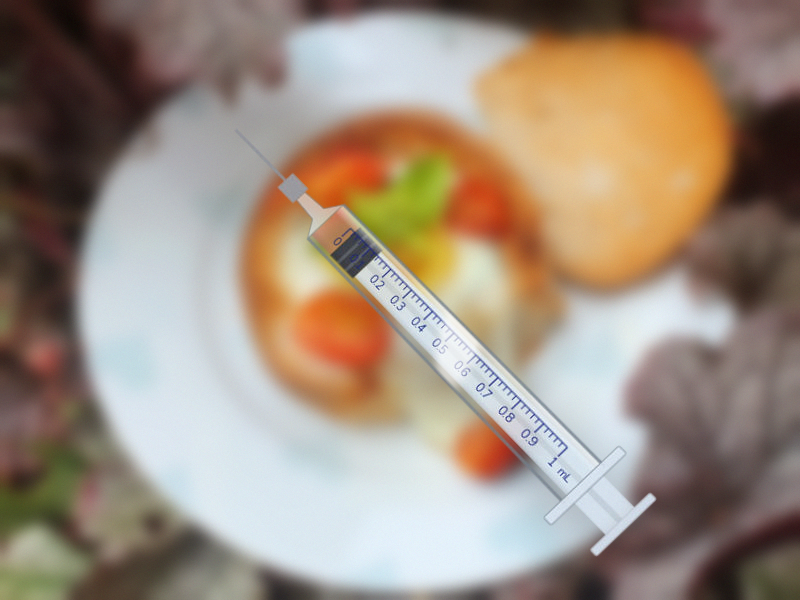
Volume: 0.02mL
